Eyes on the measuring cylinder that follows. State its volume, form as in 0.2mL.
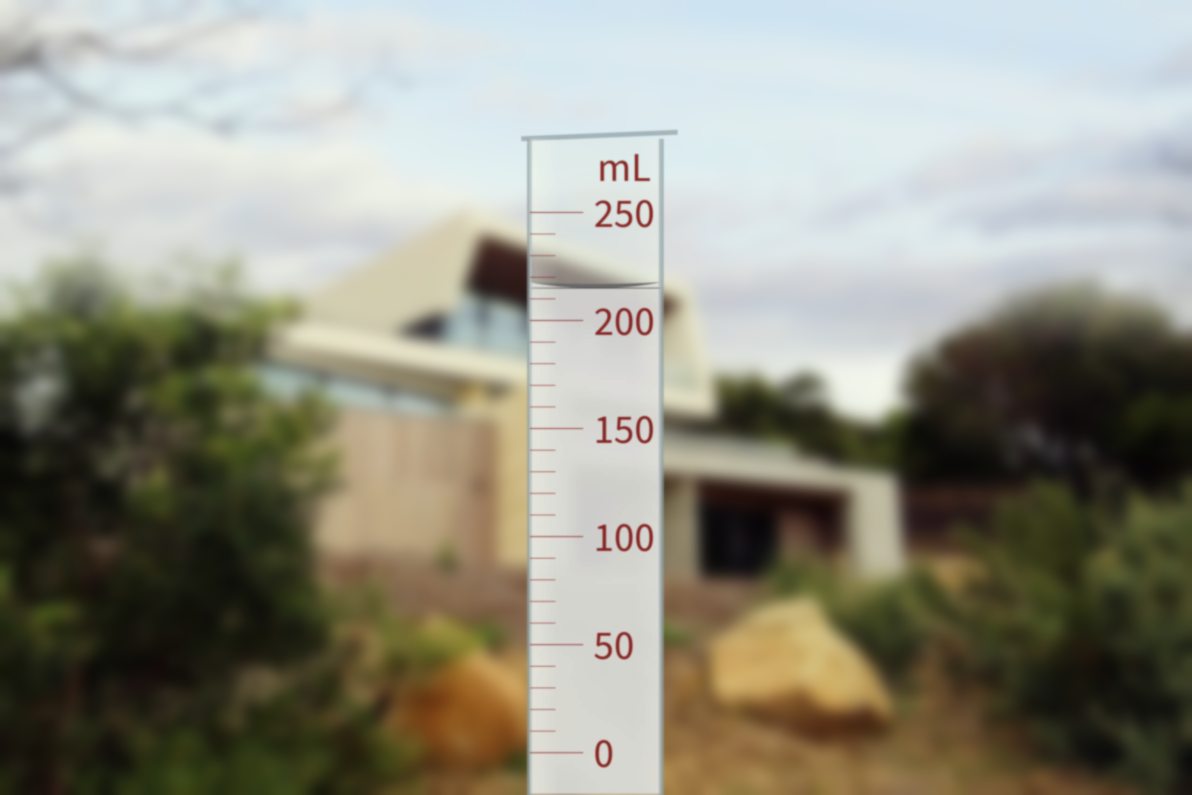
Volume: 215mL
